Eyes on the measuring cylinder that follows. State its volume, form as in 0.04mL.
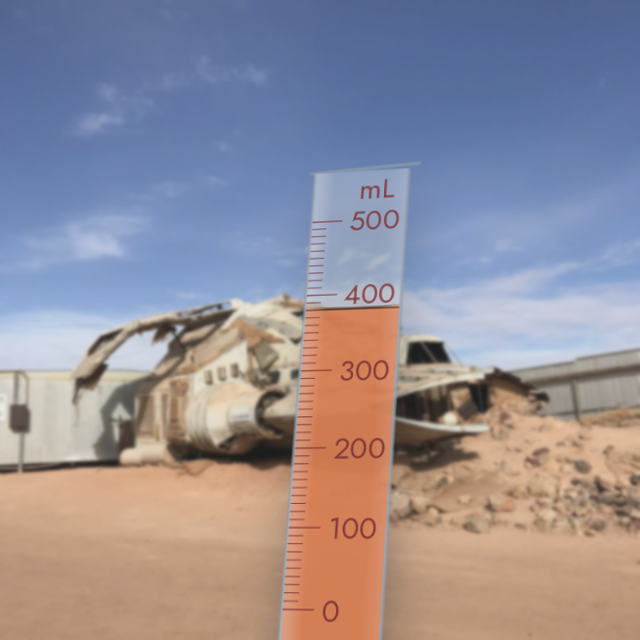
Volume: 380mL
